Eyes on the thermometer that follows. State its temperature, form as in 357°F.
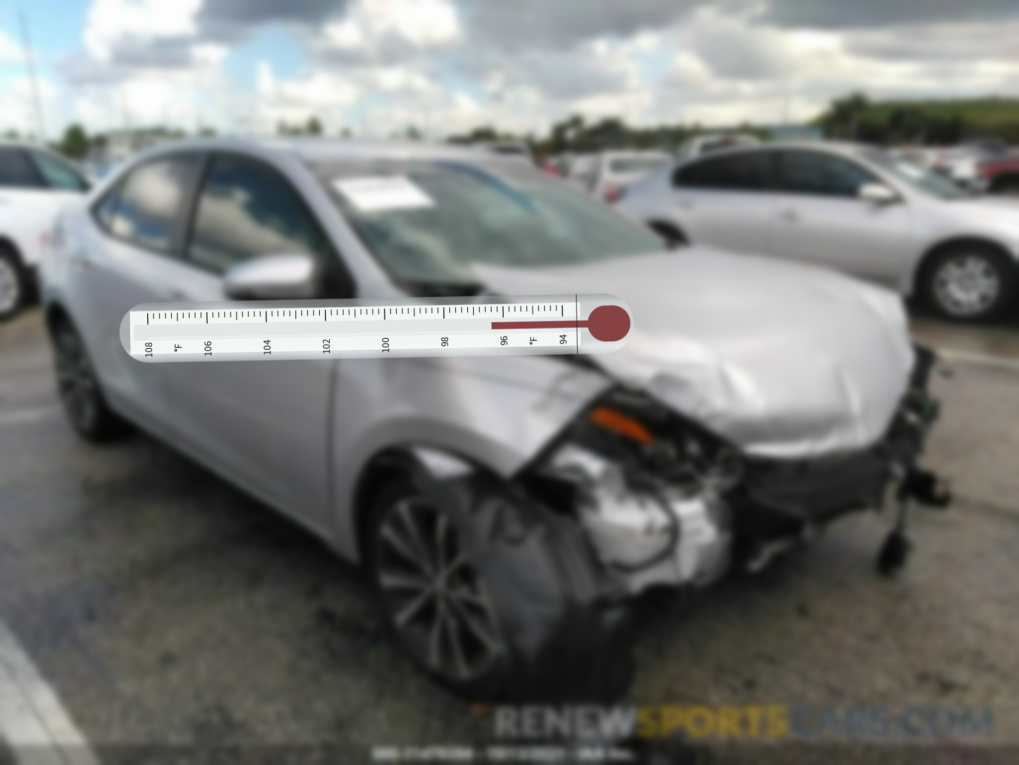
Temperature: 96.4°F
